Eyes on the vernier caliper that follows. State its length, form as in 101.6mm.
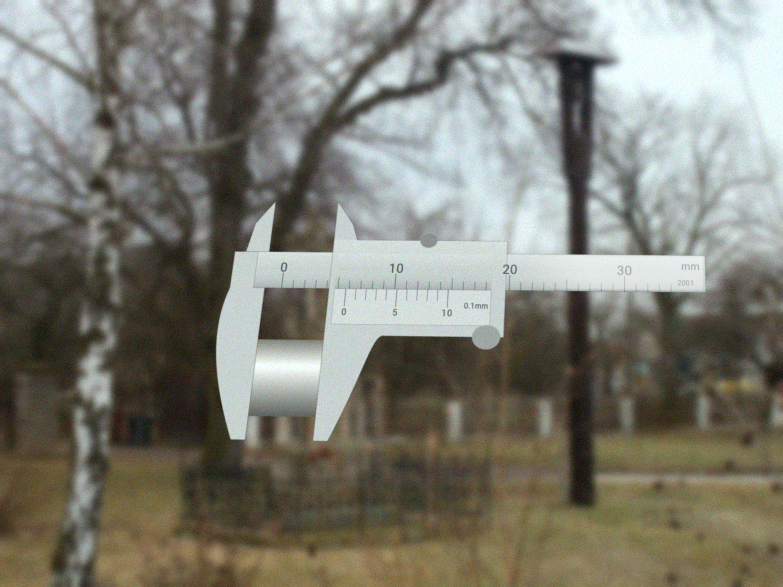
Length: 5.7mm
